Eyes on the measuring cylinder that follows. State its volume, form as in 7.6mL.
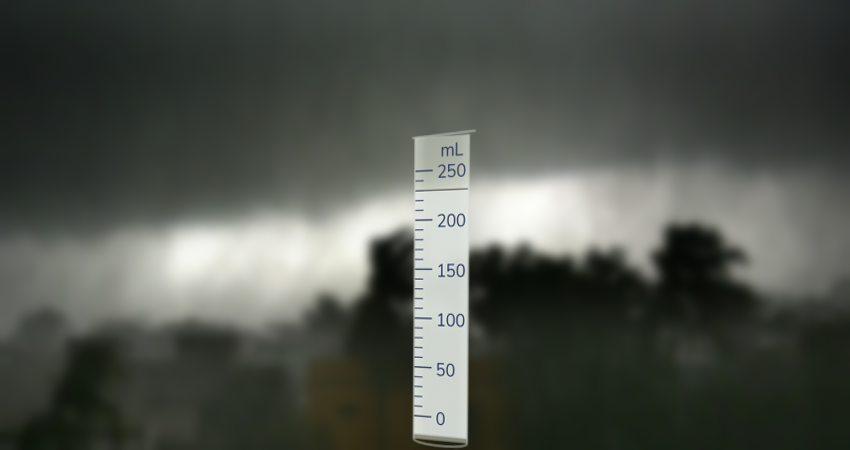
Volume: 230mL
